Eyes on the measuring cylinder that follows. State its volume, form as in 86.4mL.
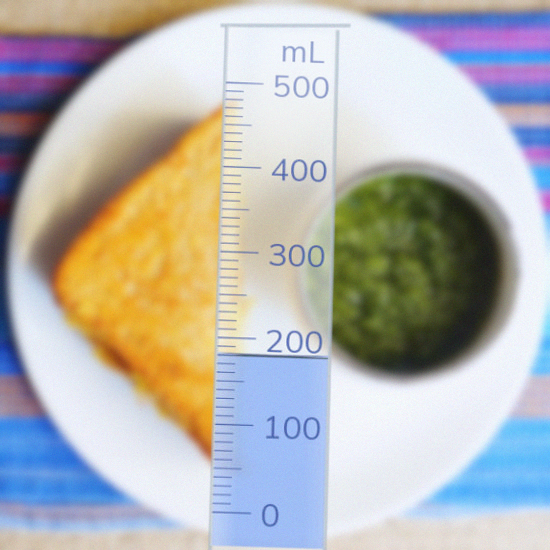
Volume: 180mL
